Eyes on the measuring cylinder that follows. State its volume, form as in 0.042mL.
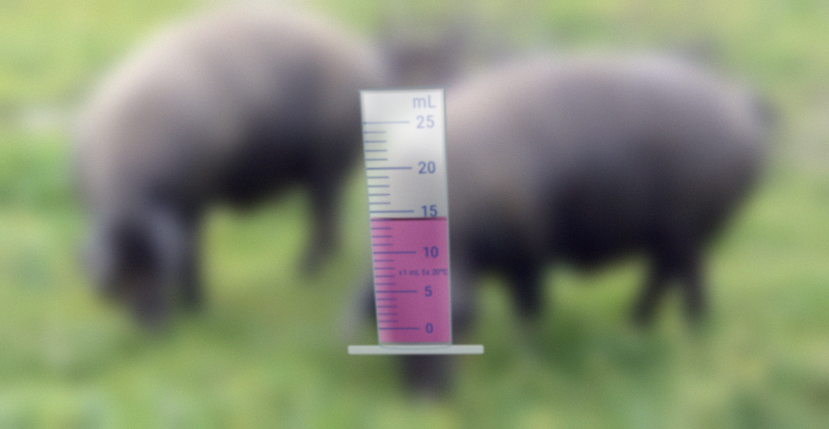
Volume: 14mL
